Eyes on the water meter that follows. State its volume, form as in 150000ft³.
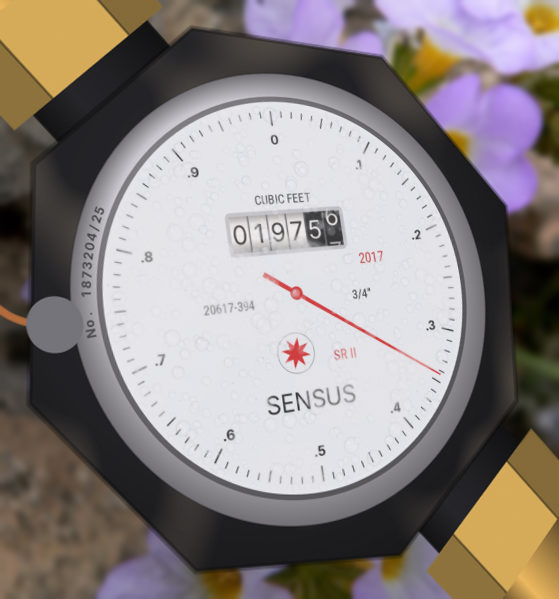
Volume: 19756.34ft³
